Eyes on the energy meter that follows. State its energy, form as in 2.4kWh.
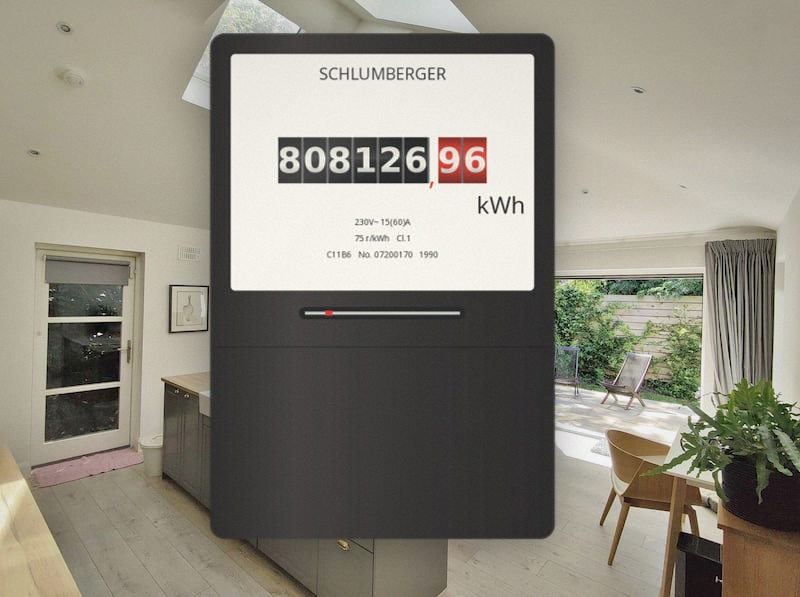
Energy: 808126.96kWh
